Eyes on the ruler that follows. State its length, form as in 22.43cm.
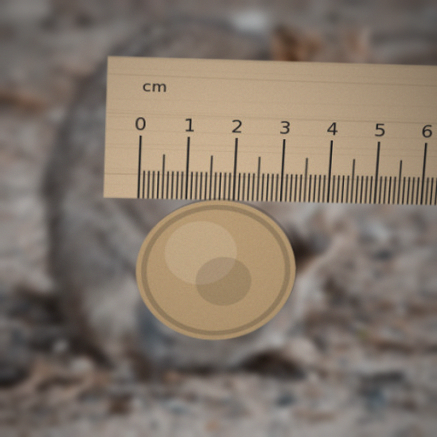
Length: 3.4cm
